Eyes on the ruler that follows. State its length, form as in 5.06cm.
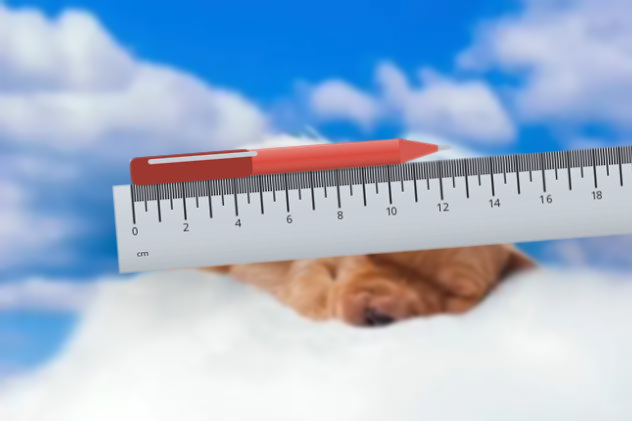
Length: 12.5cm
